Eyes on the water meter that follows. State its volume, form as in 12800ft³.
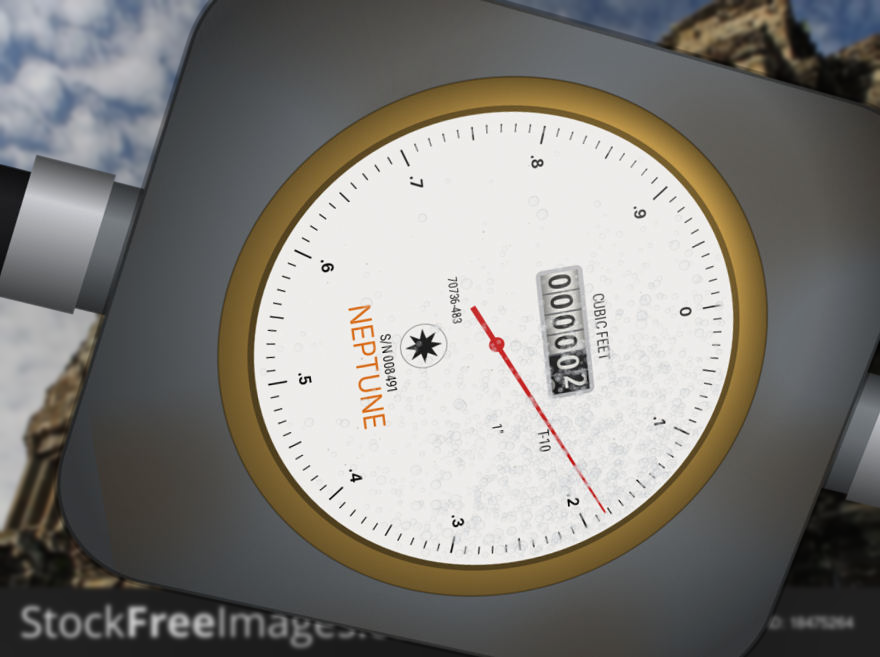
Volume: 2.18ft³
